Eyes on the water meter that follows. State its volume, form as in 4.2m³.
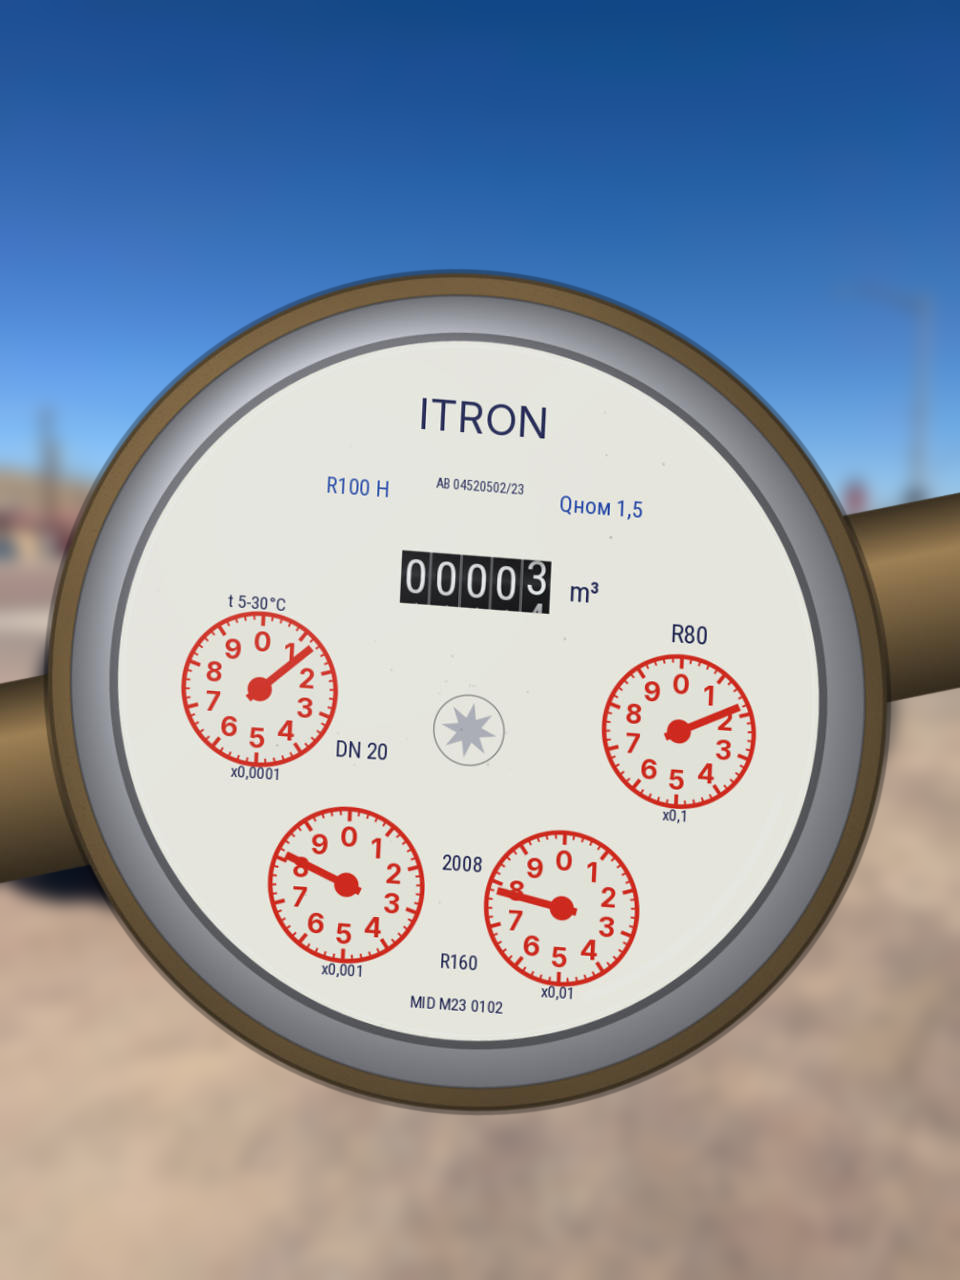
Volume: 3.1781m³
